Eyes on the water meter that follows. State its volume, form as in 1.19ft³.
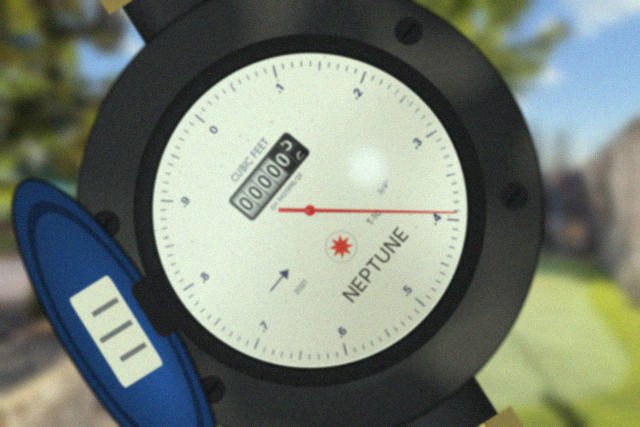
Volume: 5.39ft³
